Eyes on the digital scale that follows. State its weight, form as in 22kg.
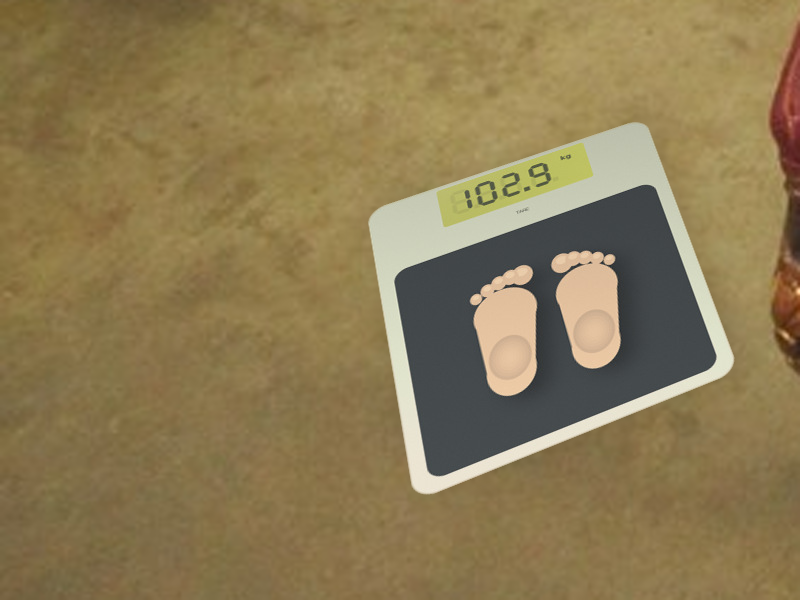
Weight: 102.9kg
